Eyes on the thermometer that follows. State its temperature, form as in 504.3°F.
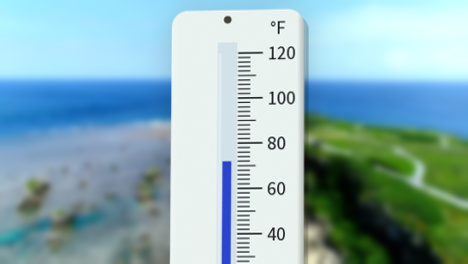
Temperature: 72°F
